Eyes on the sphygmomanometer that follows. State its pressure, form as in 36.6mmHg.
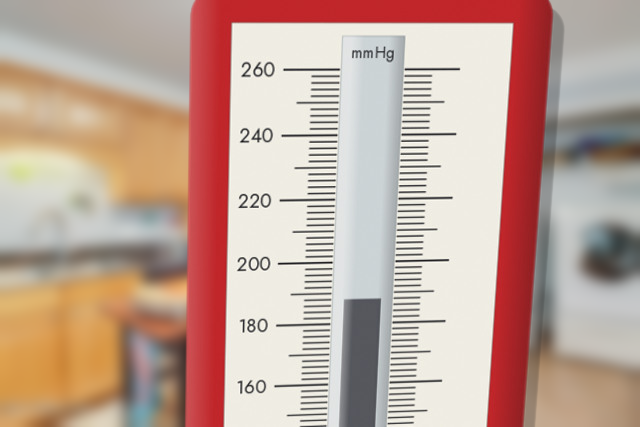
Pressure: 188mmHg
